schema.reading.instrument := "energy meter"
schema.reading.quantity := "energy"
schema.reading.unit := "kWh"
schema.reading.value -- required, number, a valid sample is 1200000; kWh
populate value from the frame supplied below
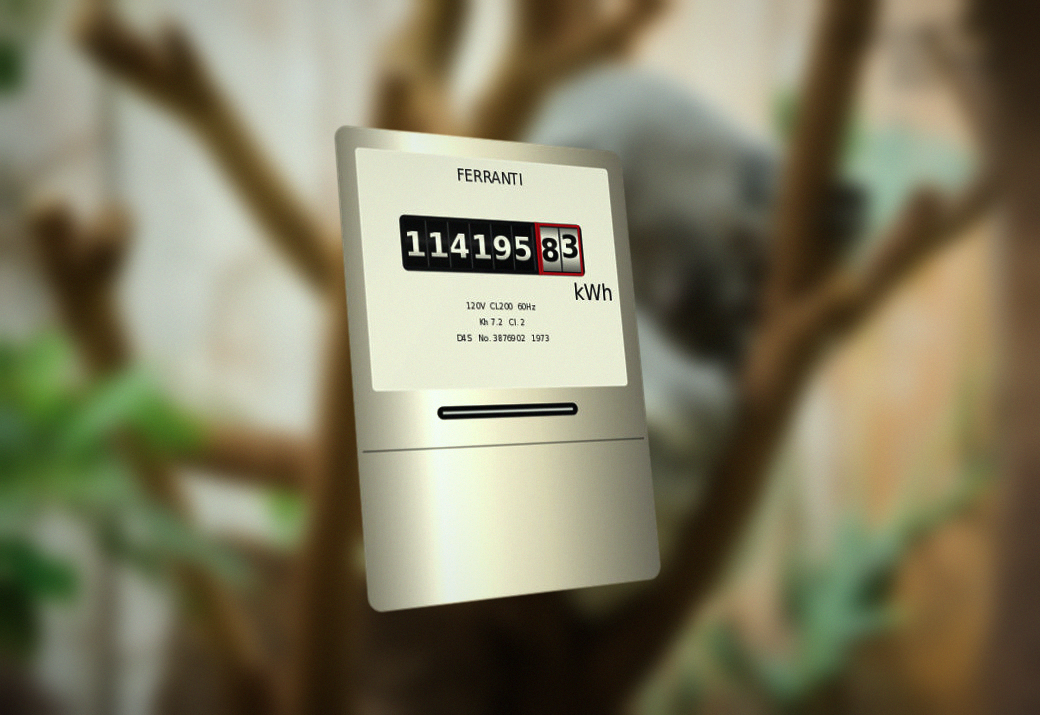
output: 114195.83; kWh
